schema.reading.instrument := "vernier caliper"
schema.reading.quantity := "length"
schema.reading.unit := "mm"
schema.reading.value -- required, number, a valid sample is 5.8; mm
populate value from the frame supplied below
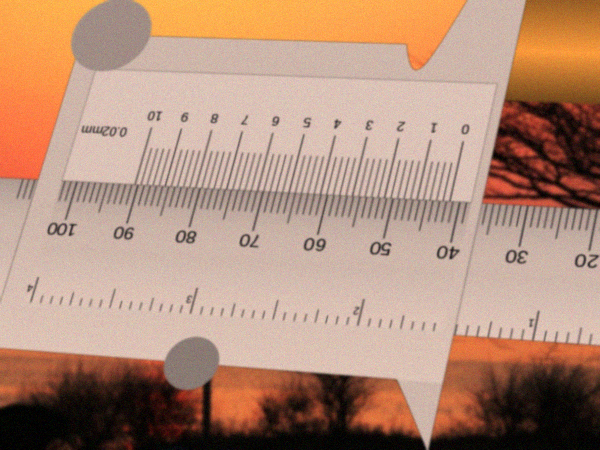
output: 41.5; mm
